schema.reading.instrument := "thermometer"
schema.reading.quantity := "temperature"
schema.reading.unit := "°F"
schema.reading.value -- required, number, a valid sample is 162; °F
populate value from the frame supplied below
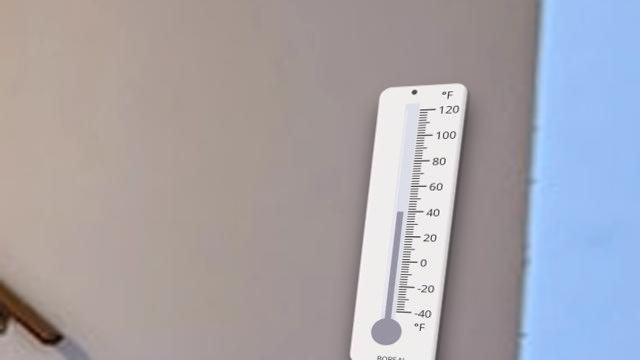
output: 40; °F
